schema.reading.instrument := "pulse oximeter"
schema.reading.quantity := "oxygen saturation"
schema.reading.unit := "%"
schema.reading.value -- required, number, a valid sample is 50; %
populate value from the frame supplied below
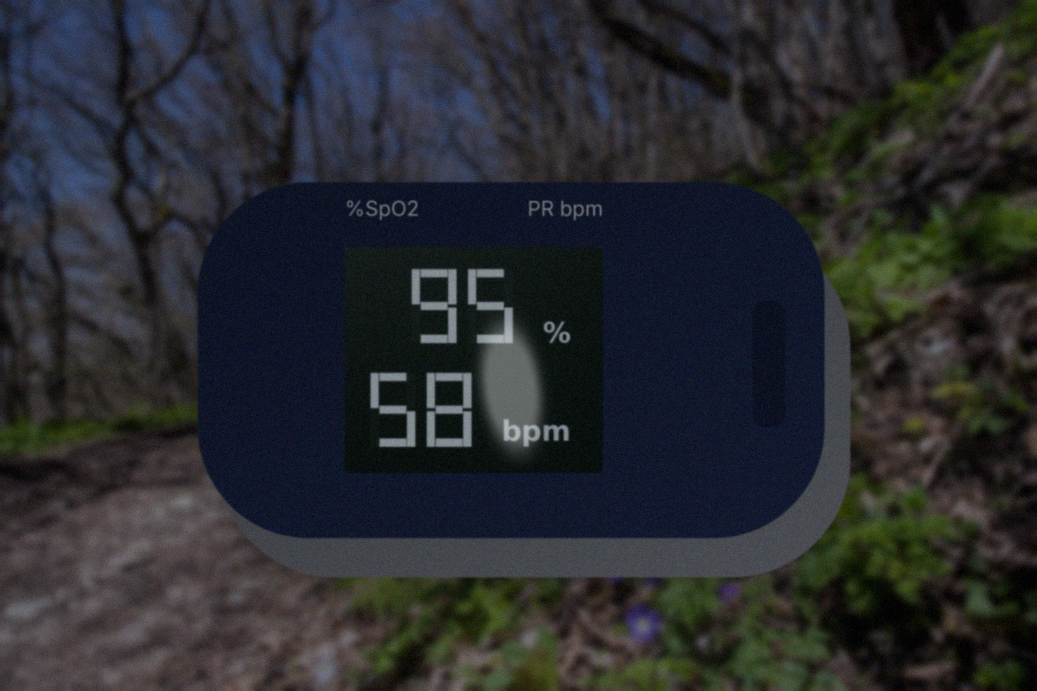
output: 95; %
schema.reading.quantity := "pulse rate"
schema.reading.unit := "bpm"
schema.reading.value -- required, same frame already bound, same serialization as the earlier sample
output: 58; bpm
